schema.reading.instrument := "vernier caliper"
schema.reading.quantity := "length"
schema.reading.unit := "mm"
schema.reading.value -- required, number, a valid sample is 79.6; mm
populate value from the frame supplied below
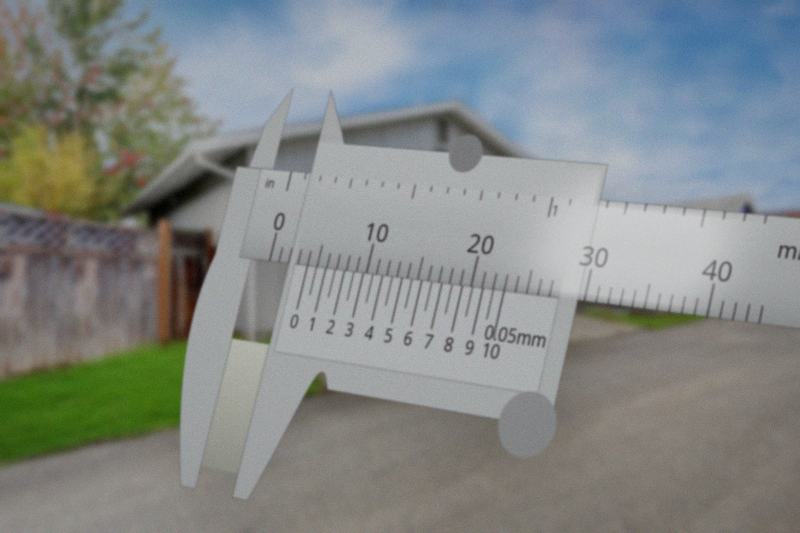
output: 4.0; mm
